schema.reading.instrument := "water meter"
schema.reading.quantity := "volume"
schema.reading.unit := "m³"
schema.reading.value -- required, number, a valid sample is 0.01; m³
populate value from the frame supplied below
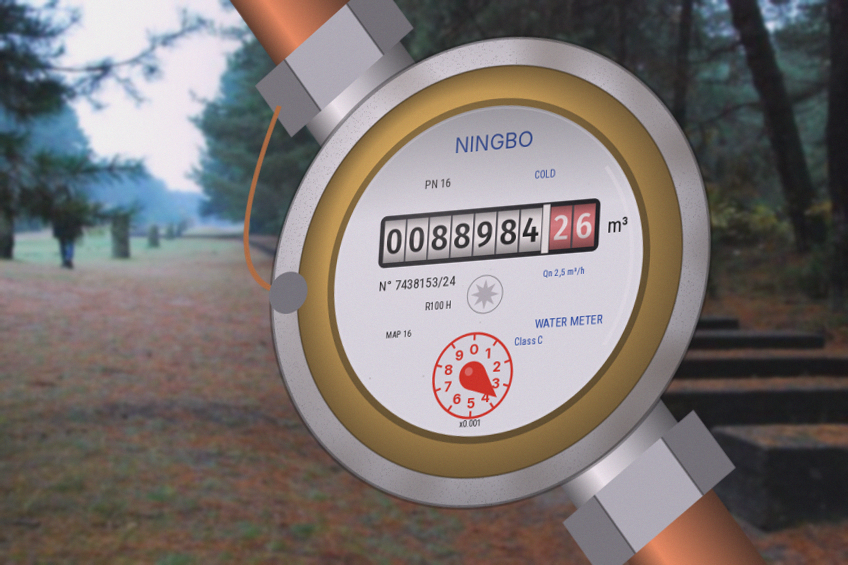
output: 88984.263; m³
